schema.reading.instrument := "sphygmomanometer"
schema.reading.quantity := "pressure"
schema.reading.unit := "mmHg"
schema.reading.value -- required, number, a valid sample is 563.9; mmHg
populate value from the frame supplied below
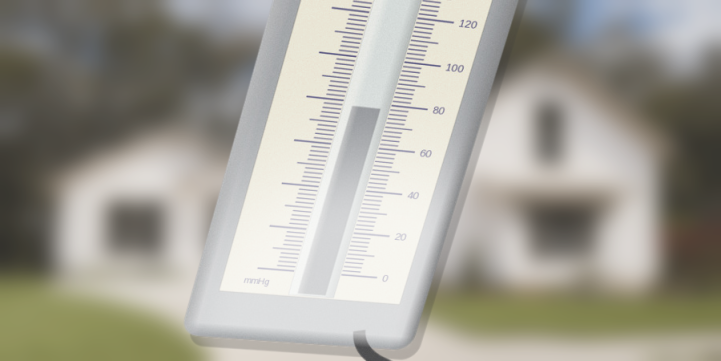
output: 78; mmHg
